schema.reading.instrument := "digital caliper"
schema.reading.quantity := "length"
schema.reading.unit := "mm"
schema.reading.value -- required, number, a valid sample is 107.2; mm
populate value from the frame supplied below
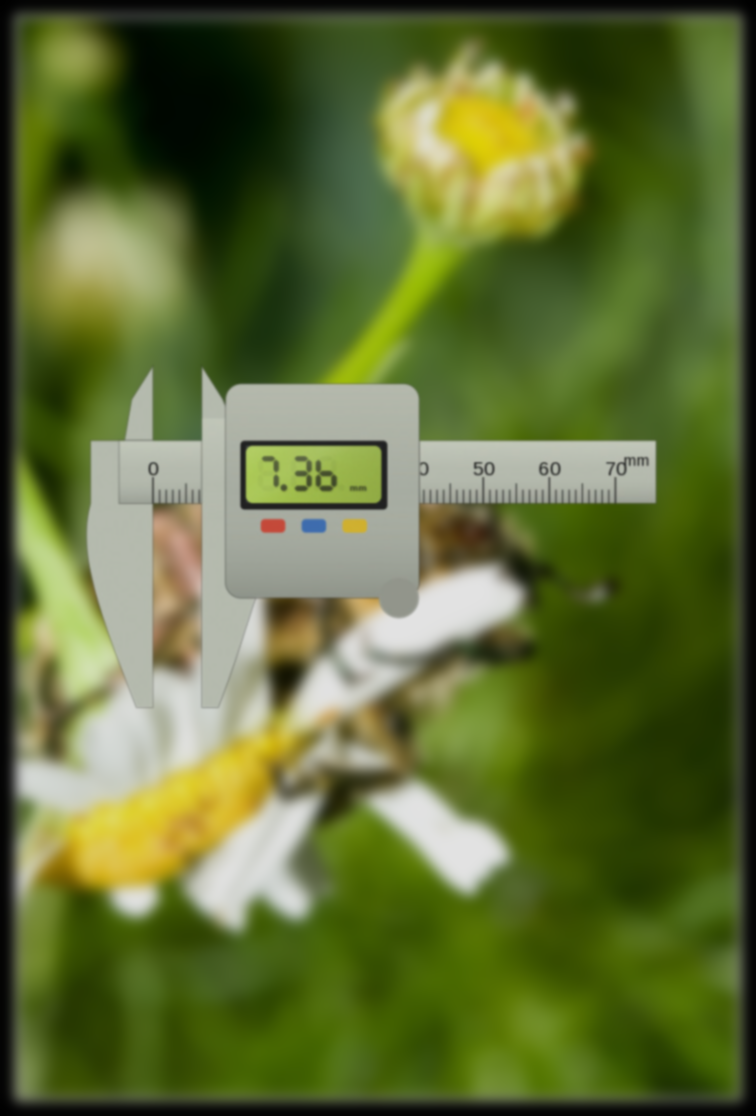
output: 7.36; mm
